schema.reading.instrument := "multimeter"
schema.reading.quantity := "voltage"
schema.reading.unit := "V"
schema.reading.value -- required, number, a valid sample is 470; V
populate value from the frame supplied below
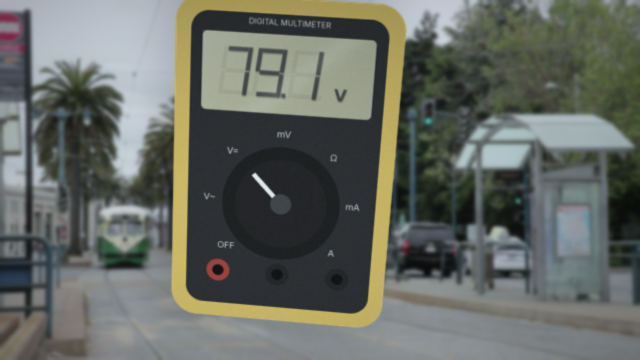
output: 79.1; V
